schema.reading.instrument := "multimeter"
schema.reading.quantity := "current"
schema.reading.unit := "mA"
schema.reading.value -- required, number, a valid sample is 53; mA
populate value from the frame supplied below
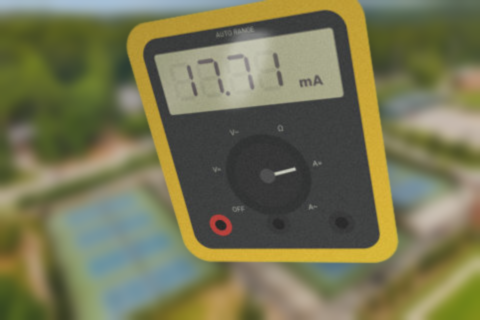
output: 17.71; mA
